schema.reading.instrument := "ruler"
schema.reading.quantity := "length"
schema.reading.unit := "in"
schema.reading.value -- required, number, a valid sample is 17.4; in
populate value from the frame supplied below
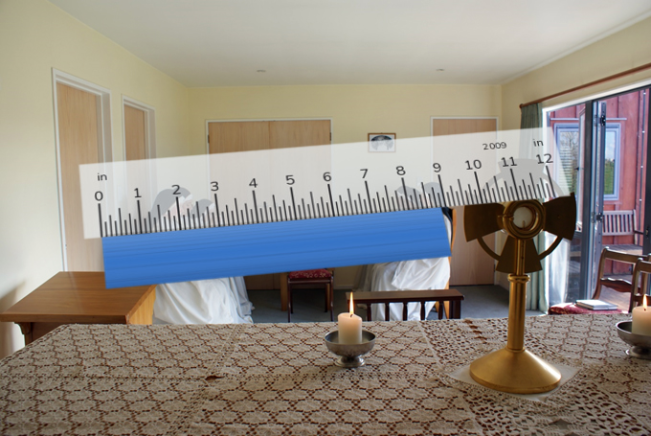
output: 8.875; in
